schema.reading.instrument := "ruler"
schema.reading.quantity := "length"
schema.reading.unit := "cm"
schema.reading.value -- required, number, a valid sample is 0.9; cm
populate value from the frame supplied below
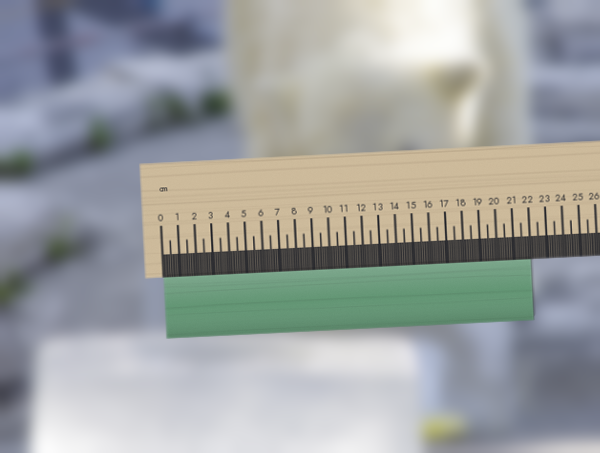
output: 22; cm
